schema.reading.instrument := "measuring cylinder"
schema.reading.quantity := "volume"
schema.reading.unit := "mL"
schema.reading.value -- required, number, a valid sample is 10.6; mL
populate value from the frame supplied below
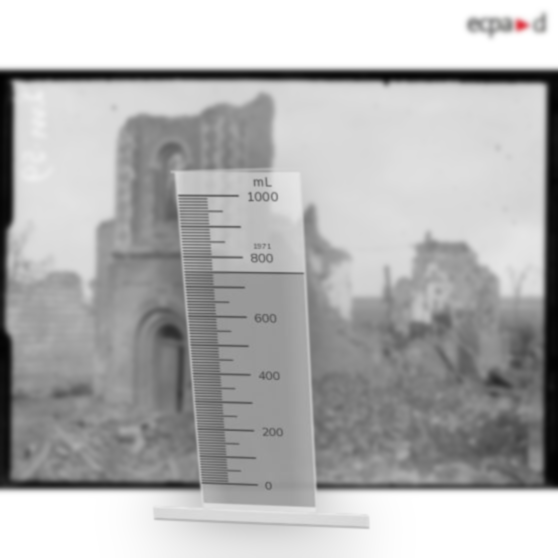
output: 750; mL
